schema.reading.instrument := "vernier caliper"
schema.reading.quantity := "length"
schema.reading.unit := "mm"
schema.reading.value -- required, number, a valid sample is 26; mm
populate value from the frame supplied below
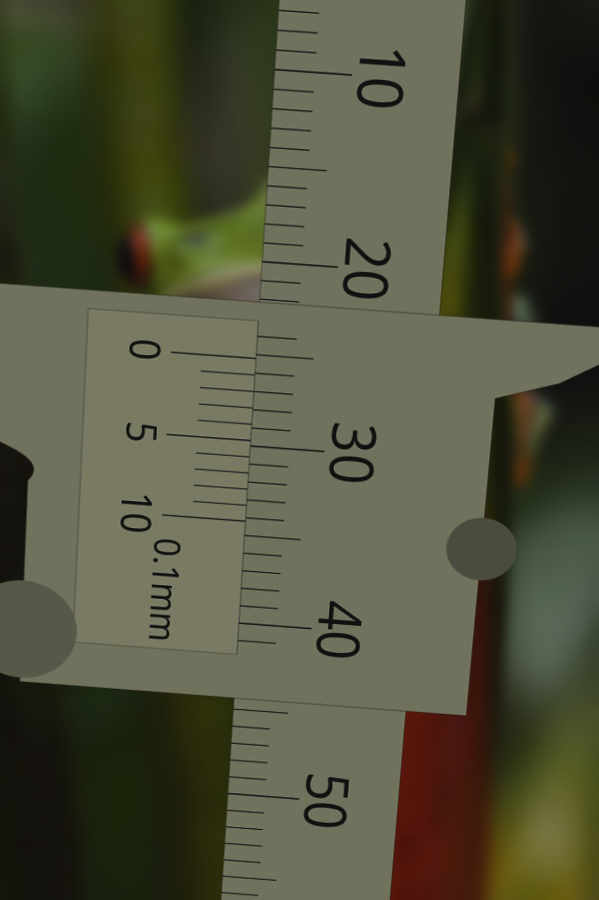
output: 25.2; mm
